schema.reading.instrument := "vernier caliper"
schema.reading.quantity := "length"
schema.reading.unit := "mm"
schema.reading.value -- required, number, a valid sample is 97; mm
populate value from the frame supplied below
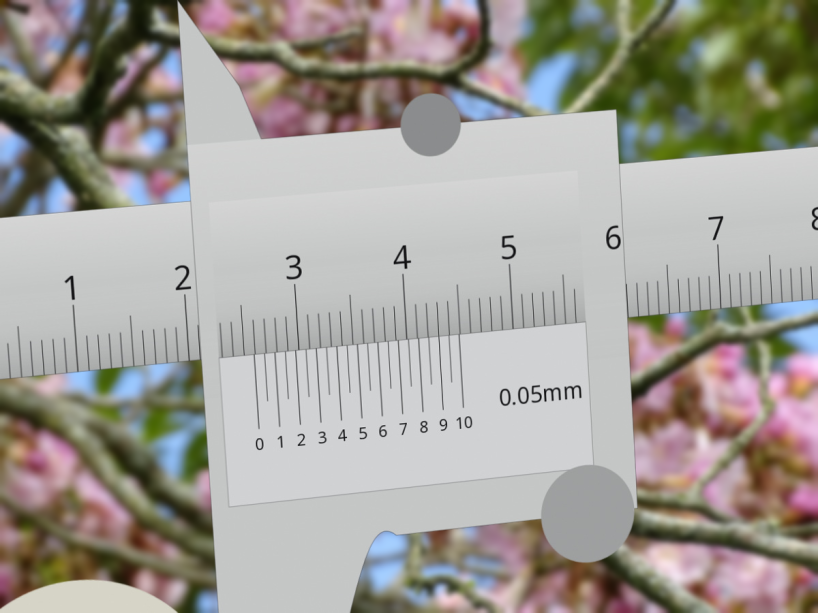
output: 25.9; mm
